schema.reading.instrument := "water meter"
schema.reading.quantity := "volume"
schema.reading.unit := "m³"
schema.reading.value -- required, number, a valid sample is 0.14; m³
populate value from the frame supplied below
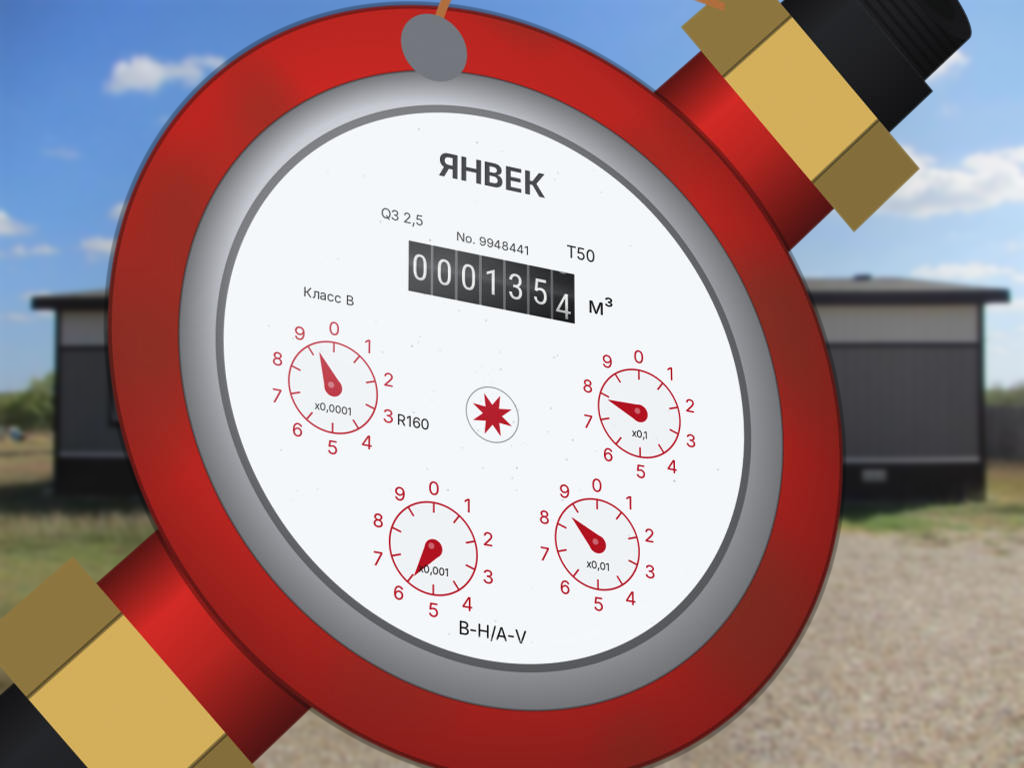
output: 1353.7859; m³
